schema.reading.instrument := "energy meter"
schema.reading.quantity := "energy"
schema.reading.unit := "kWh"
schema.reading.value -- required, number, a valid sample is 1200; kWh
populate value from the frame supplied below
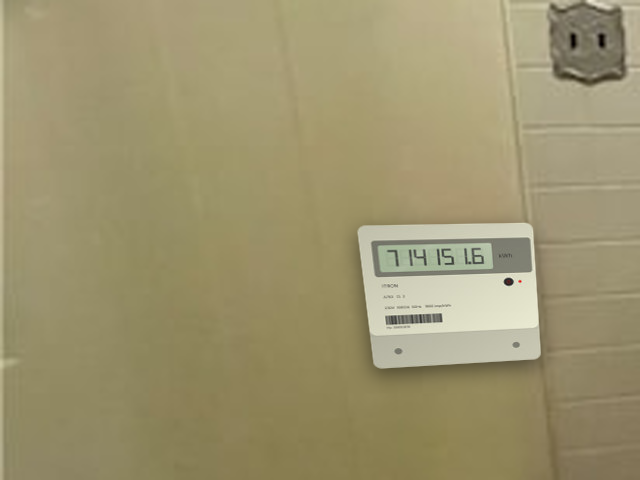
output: 714151.6; kWh
